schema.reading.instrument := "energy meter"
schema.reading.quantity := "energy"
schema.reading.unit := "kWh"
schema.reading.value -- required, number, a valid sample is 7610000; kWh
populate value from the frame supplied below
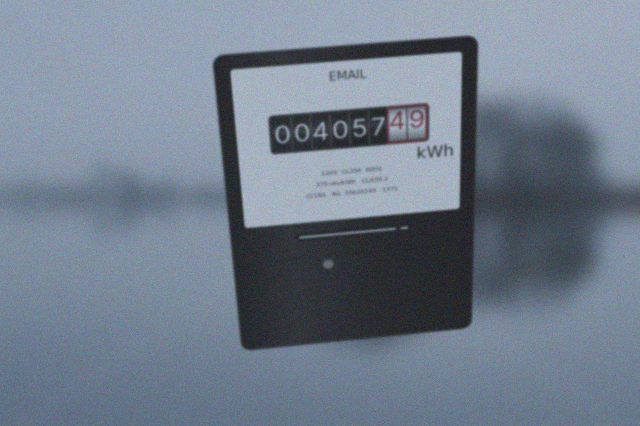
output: 4057.49; kWh
